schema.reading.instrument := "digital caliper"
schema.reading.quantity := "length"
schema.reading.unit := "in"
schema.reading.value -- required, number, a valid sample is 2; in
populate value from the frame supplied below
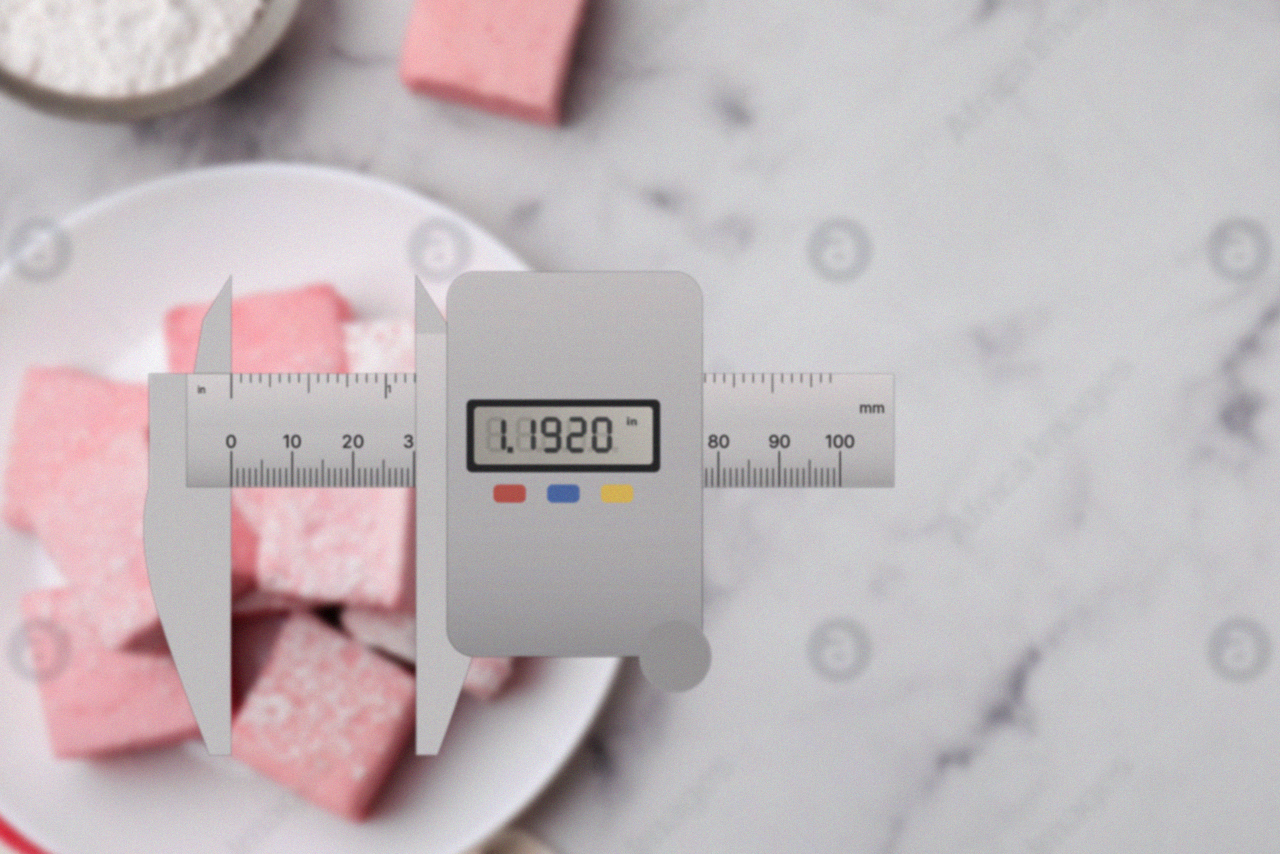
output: 1.1920; in
